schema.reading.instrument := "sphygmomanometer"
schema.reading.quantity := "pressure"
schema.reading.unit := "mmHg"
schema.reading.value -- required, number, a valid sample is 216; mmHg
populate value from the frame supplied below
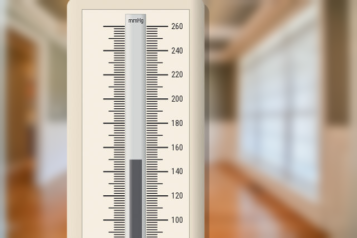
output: 150; mmHg
